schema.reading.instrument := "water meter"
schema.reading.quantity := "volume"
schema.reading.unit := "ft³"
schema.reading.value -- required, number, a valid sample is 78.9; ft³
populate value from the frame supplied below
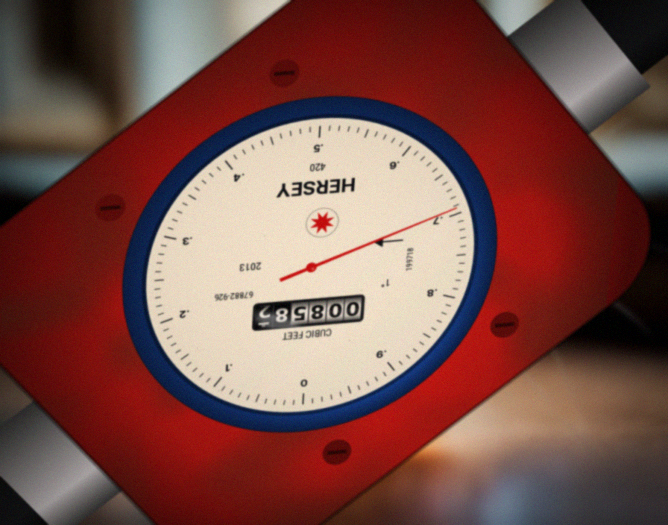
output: 8581.69; ft³
